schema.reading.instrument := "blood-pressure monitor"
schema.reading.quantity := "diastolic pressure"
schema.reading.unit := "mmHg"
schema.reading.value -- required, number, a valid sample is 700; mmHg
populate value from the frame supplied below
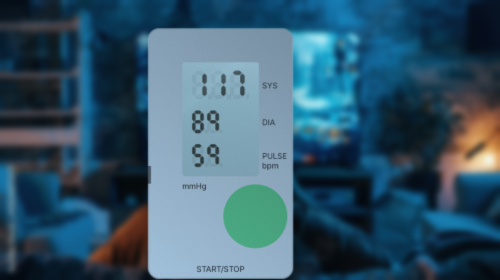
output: 89; mmHg
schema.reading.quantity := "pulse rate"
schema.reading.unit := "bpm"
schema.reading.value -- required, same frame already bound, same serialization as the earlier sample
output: 59; bpm
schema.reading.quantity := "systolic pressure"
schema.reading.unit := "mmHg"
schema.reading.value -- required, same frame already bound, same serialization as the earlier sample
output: 117; mmHg
